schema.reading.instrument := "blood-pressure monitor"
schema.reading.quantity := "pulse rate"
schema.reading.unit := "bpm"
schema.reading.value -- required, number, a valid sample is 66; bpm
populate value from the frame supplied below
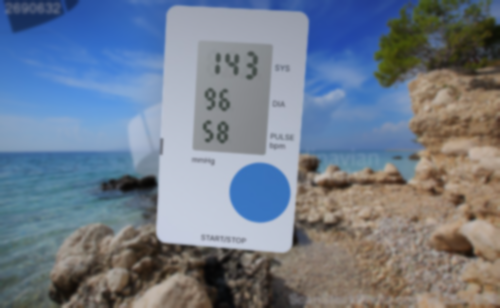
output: 58; bpm
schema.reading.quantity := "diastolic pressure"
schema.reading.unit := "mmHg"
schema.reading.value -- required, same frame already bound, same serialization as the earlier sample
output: 96; mmHg
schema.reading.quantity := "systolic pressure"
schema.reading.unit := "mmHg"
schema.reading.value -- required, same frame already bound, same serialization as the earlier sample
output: 143; mmHg
